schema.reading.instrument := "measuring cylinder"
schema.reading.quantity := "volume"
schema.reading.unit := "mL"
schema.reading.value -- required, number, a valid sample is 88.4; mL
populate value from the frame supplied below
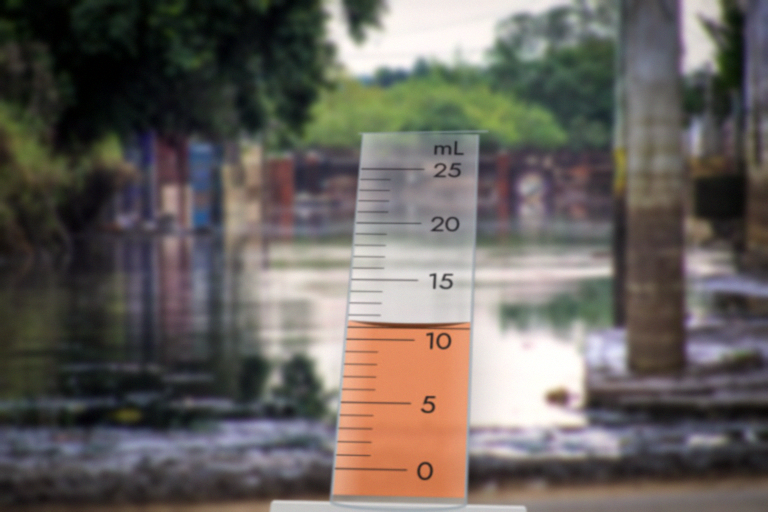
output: 11; mL
